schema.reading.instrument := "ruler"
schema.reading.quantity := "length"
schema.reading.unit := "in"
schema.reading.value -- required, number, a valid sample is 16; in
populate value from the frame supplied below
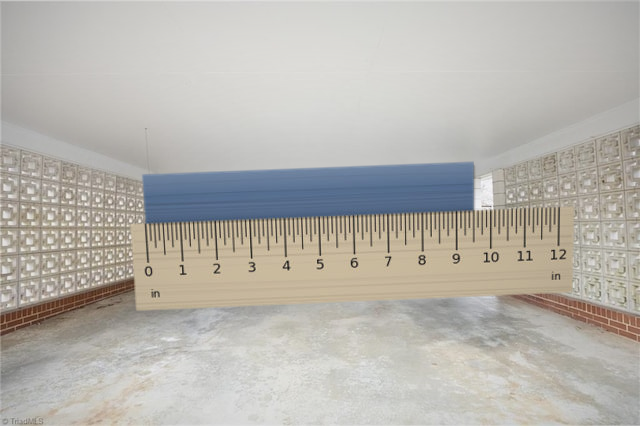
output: 9.5; in
